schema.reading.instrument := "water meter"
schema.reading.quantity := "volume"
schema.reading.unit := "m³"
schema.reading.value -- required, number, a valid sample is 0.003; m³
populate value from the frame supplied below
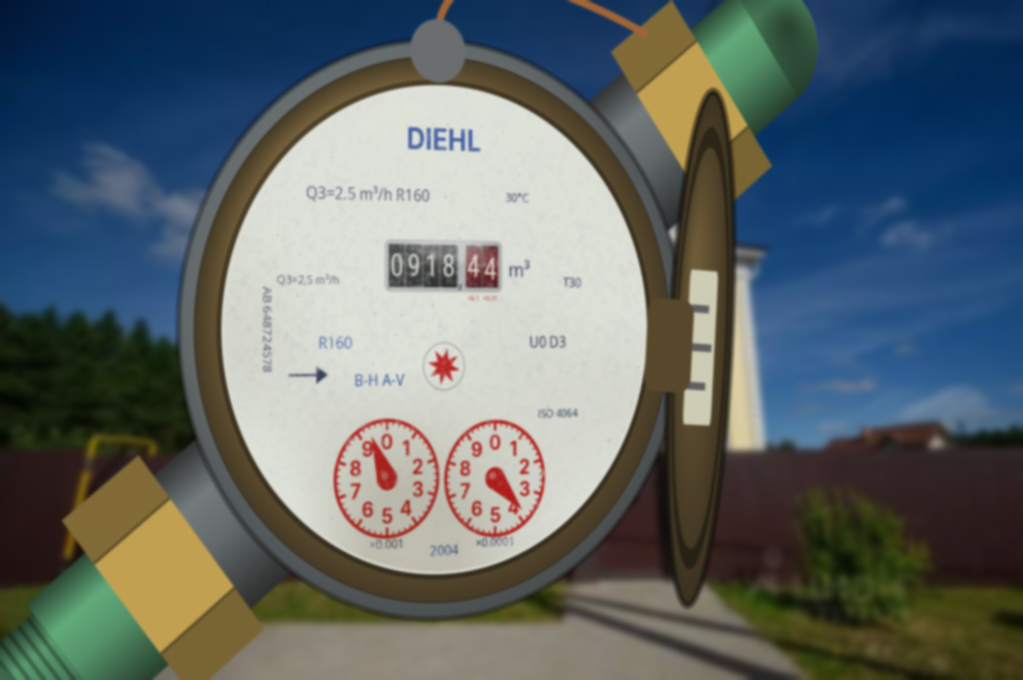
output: 918.4393; m³
